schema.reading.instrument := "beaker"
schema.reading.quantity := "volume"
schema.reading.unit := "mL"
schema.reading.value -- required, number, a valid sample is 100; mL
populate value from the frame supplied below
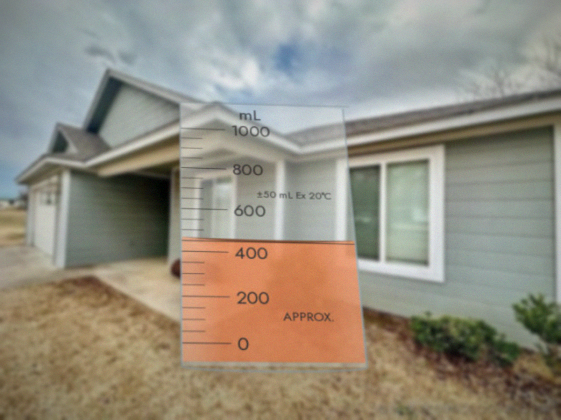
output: 450; mL
